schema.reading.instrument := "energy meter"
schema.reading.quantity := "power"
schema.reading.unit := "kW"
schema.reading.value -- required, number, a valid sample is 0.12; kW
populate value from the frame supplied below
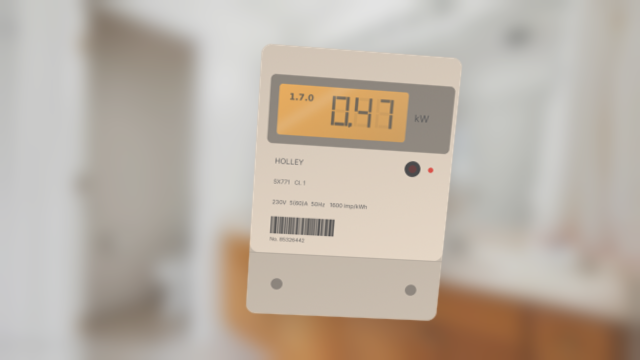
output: 0.47; kW
